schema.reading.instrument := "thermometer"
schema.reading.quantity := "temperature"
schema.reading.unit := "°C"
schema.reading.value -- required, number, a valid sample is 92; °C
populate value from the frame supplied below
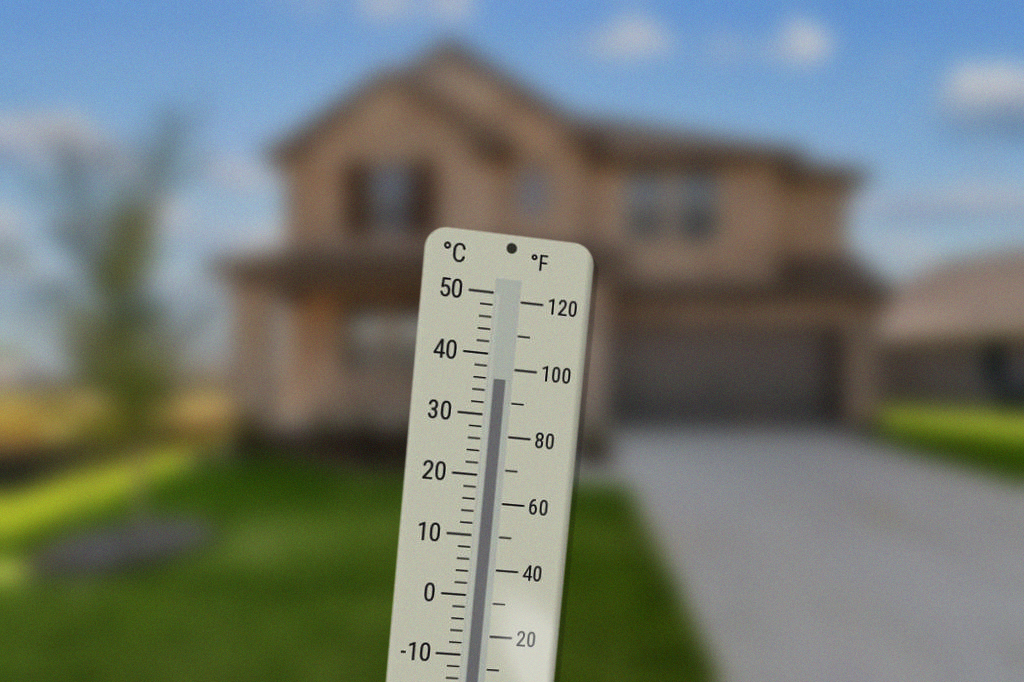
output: 36; °C
